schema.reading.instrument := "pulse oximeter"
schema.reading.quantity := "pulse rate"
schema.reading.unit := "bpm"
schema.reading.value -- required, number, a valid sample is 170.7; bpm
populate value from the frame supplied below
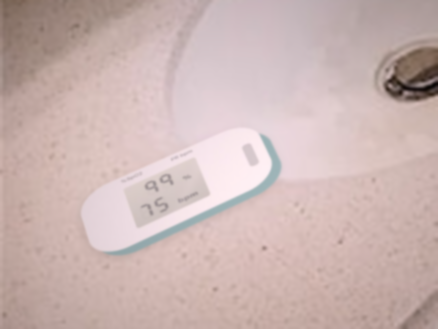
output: 75; bpm
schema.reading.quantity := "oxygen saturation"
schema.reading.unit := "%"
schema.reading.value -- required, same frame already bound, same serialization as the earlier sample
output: 99; %
